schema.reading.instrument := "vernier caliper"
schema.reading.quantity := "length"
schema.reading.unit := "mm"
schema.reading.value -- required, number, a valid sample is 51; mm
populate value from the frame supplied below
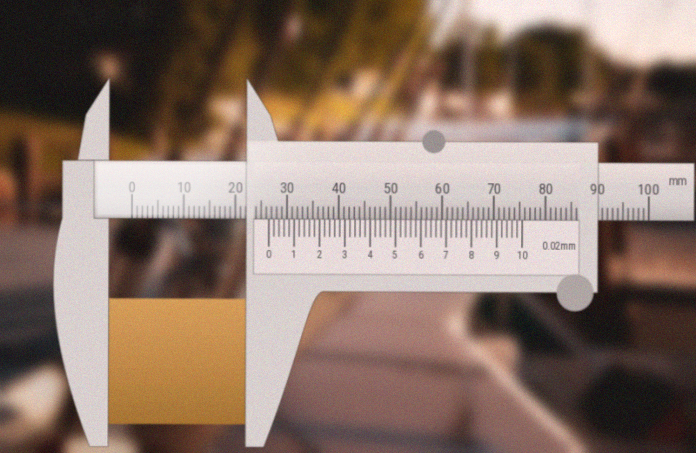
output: 26.5; mm
